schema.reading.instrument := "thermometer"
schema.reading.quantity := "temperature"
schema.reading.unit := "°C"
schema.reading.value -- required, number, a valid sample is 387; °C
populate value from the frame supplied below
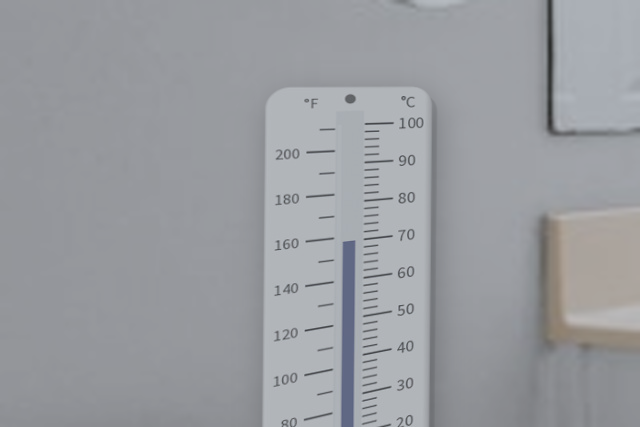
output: 70; °C
